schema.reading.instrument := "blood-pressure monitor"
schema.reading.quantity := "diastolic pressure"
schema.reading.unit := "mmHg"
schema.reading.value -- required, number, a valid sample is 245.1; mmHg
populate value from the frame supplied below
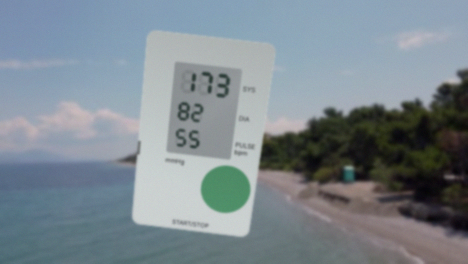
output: 82; mmHg
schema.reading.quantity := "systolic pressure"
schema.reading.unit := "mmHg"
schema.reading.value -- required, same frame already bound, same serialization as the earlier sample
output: 173; mmHg
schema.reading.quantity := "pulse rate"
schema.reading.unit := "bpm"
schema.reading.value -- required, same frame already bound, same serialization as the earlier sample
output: 55; bpm
